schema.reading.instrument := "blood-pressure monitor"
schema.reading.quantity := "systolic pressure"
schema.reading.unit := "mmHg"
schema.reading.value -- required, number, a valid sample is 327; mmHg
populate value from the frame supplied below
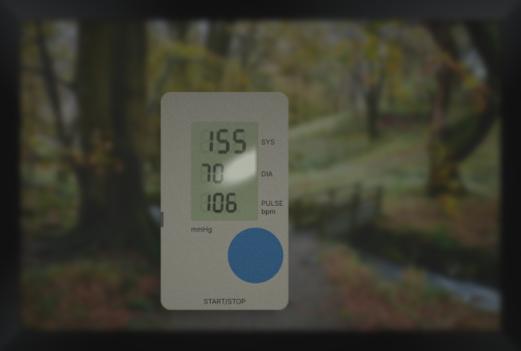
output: 155; mmHg
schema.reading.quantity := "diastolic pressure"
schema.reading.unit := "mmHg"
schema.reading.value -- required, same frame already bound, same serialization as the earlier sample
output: 70; mmHg
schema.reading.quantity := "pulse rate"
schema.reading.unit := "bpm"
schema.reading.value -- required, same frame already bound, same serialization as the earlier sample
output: 106; bpm
